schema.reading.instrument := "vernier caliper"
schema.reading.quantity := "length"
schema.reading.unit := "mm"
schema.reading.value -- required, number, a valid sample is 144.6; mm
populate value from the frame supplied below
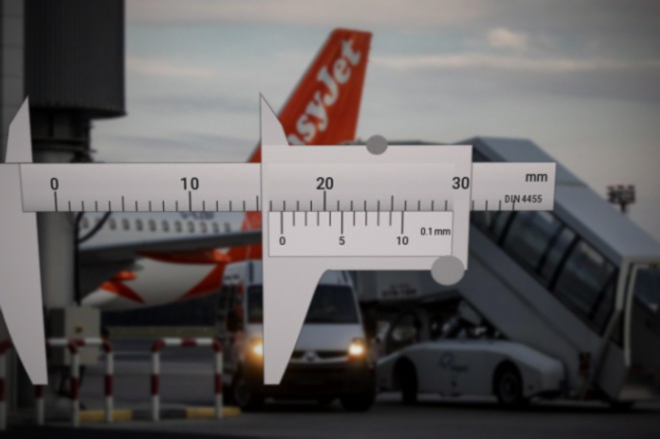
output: 16.8; mm
